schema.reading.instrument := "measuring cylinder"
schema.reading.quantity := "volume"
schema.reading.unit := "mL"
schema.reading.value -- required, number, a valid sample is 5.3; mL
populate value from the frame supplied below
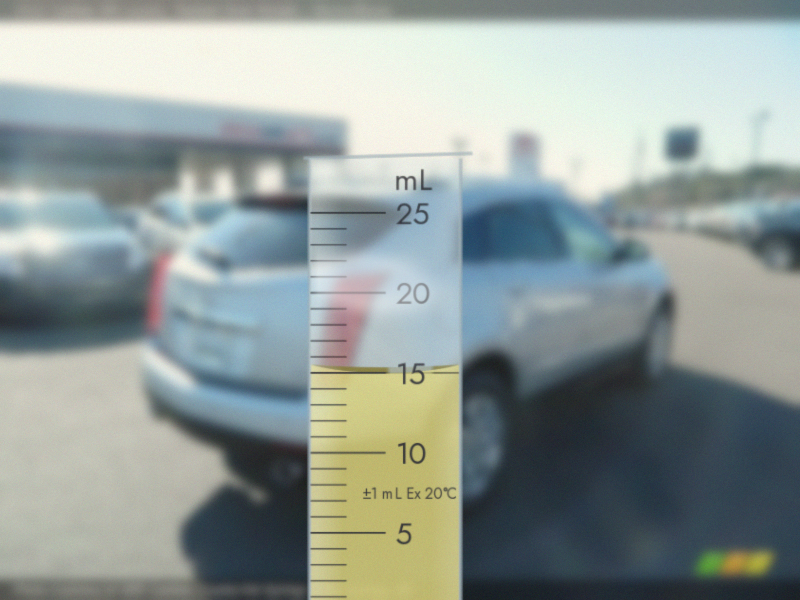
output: 15; mL
